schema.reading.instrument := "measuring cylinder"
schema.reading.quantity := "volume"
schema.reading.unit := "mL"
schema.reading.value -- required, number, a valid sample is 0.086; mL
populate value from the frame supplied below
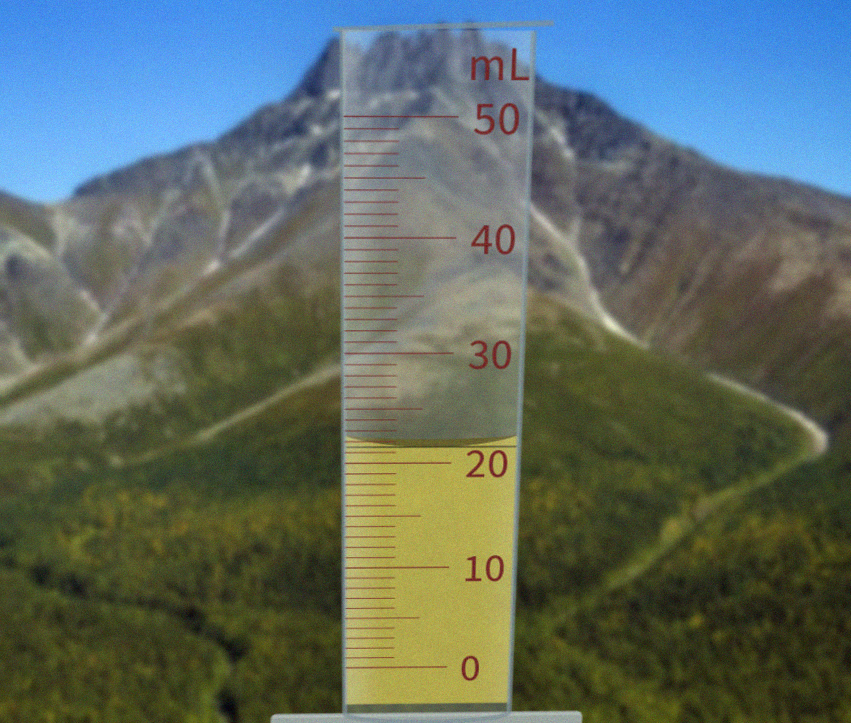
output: 21.5; mL
